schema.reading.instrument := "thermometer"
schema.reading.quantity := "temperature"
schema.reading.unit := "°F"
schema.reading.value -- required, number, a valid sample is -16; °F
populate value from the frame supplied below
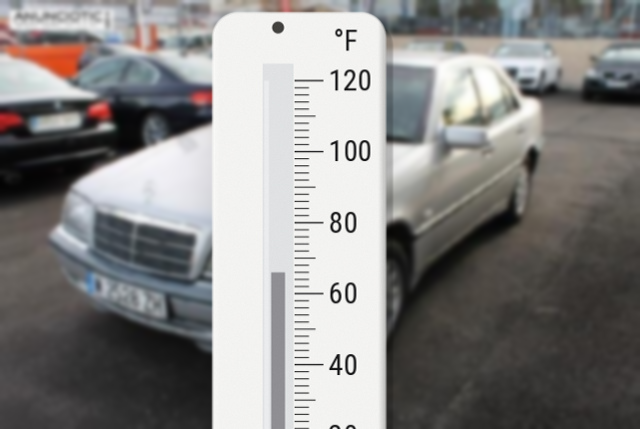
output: 66; °F
